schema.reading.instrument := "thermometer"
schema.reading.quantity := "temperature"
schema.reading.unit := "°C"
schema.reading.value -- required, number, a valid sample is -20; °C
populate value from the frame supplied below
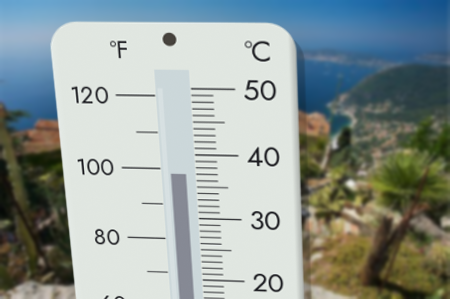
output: 37; °C
